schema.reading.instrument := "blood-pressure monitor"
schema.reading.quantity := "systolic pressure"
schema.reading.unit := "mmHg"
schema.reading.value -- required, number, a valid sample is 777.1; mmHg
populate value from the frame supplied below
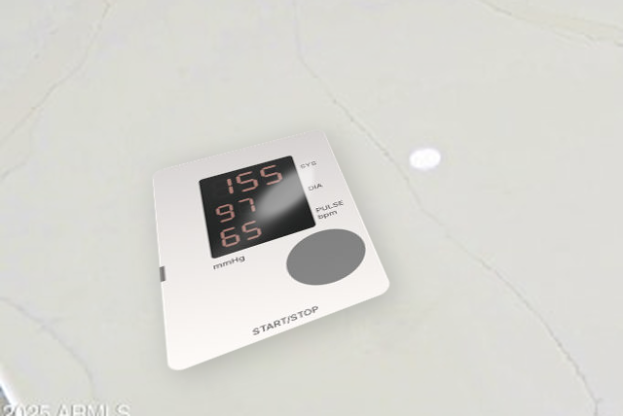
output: 155; mmHg
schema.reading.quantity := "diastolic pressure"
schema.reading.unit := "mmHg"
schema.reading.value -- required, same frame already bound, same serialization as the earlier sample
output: 97; mmHg
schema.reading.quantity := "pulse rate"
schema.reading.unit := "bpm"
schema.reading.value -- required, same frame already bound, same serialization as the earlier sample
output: 65; bpm
